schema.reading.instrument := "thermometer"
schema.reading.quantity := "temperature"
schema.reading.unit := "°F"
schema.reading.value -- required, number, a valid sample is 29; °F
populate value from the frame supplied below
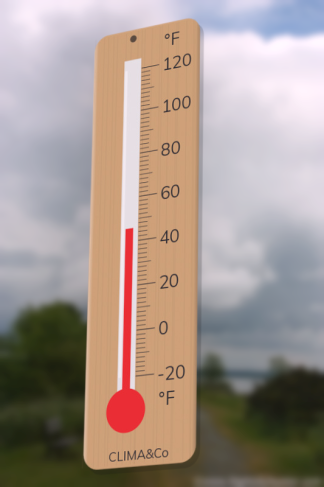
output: 46; °F
